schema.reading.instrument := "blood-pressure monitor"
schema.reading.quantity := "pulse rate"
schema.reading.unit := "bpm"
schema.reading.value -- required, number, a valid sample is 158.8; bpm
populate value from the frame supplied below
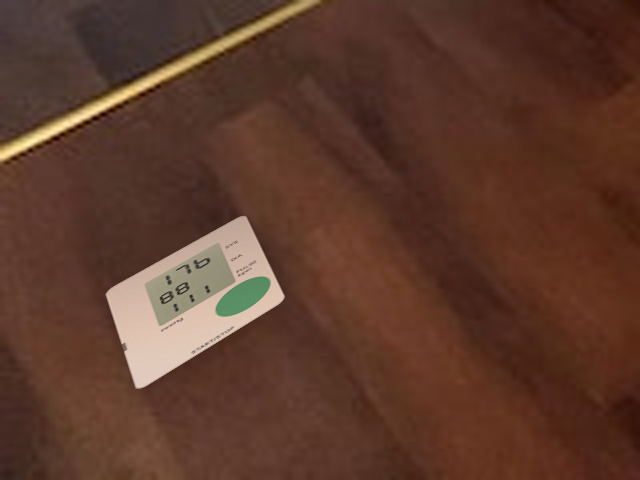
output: 111; bpm
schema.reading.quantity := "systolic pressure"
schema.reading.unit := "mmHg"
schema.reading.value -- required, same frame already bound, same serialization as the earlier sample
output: 176; mmHg
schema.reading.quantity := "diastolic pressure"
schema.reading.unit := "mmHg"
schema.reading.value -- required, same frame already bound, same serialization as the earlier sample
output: 88; mmHg
